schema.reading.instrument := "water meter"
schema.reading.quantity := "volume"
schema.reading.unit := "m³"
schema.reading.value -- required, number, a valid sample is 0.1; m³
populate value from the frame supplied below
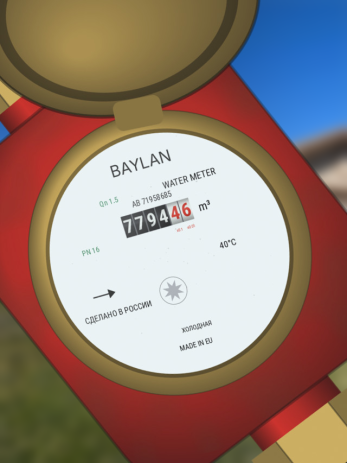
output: 7794.46; m³
